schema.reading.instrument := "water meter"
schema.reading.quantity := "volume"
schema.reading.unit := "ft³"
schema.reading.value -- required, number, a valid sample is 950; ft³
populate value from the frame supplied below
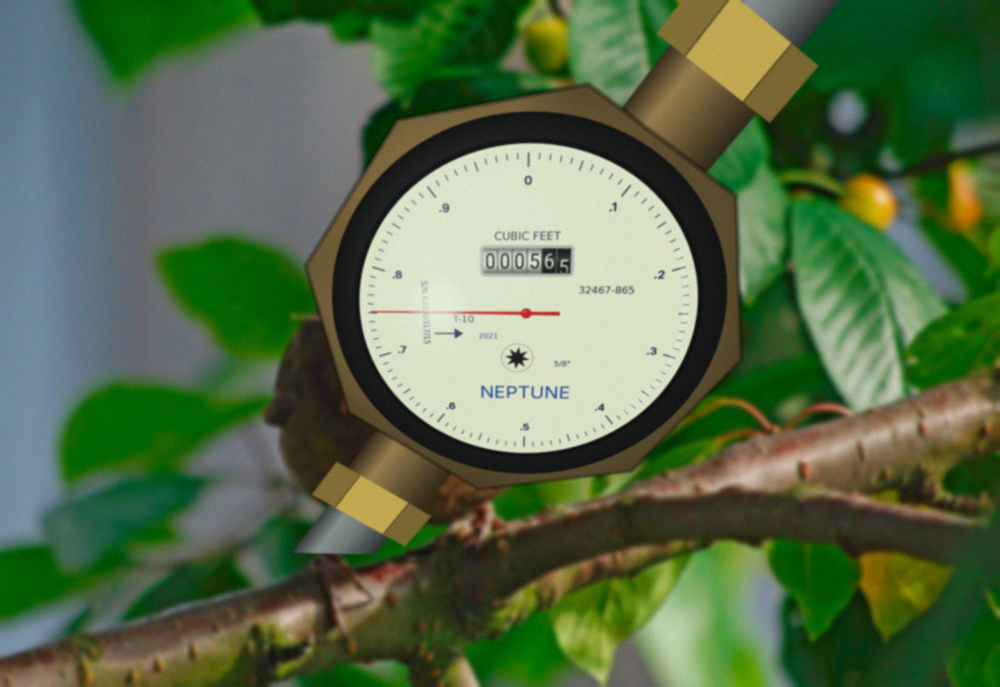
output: 564.75; ft³
